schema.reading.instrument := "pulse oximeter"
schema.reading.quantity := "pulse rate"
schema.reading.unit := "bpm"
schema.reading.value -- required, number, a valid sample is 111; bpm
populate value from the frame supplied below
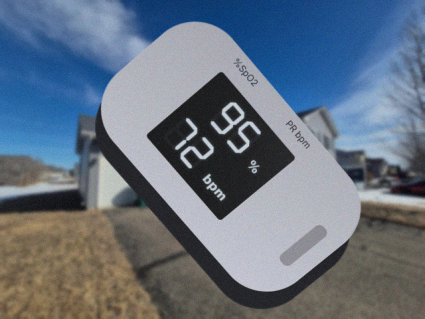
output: 72; bpm
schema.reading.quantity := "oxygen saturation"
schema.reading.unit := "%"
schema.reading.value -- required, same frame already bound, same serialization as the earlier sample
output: 95; %
